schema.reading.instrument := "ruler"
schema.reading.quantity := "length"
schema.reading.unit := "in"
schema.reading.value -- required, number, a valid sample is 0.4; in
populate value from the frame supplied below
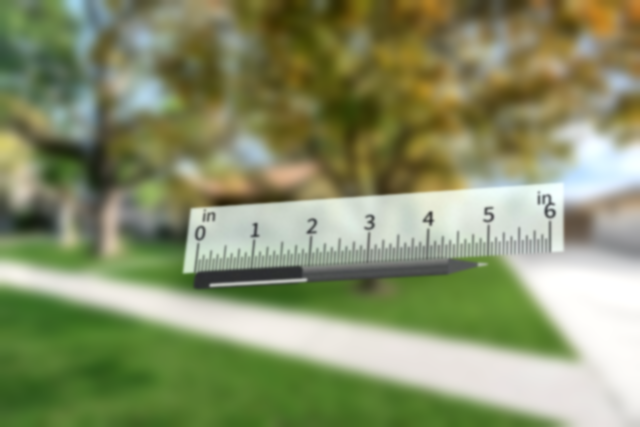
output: 5; in
